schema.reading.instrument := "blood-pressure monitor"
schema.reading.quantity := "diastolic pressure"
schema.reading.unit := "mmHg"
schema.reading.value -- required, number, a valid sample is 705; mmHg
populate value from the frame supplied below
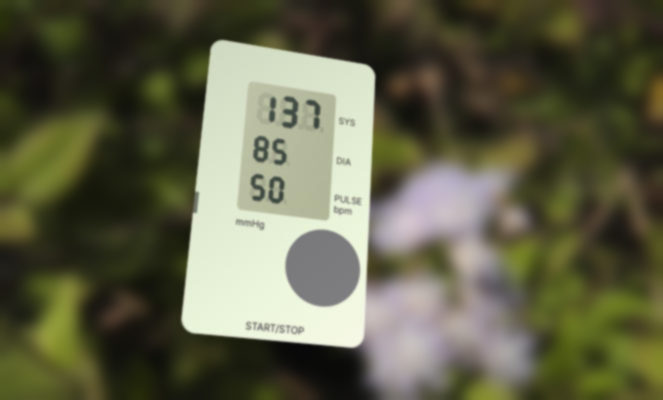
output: 85; mmHg
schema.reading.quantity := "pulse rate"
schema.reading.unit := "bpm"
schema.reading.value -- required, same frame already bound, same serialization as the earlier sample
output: 50; bpm
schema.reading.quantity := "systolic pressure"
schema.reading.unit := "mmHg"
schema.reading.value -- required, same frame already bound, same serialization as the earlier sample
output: 137; mmHg
